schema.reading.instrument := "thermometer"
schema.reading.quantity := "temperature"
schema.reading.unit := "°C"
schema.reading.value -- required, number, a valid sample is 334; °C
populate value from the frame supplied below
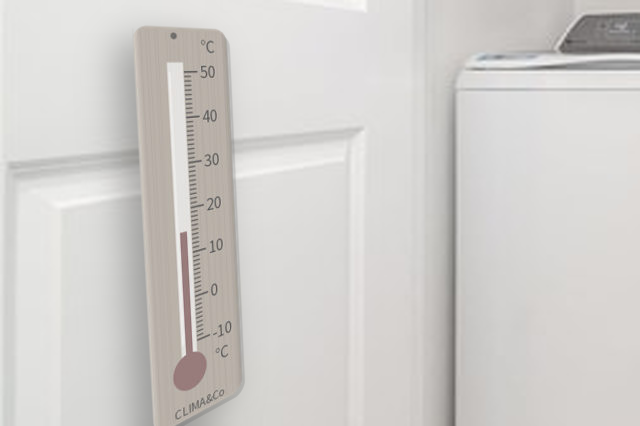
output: 15; °C
